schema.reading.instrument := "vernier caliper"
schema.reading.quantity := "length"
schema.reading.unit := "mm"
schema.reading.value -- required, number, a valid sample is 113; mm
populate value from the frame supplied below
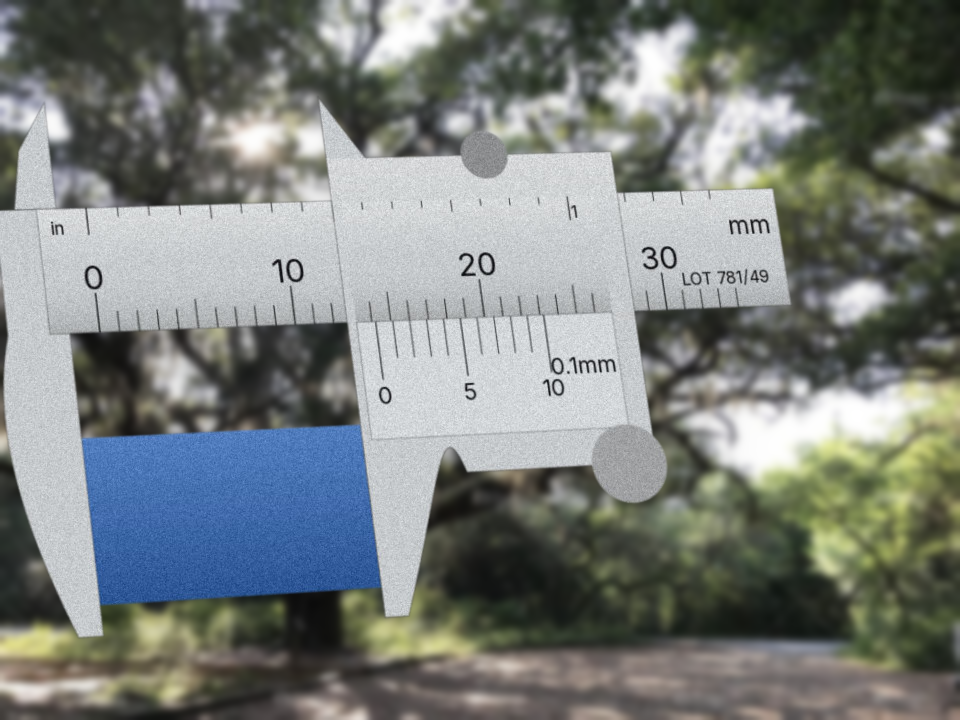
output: 14.2; mm
